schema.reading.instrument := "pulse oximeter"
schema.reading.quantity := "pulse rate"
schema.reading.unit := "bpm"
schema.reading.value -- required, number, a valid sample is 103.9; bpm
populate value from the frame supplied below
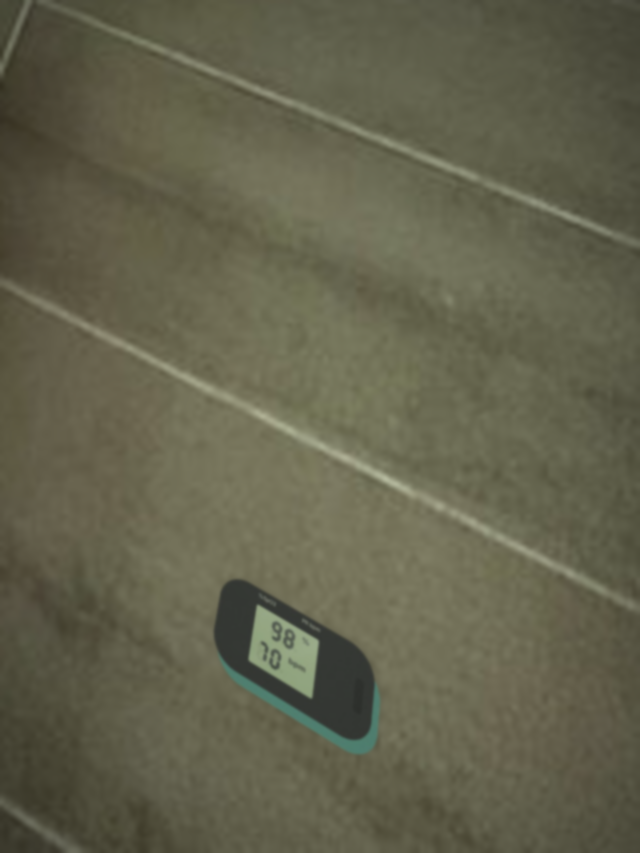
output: 70; bpm
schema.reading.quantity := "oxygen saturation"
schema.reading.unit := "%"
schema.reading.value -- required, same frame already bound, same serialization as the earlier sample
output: 98; %
